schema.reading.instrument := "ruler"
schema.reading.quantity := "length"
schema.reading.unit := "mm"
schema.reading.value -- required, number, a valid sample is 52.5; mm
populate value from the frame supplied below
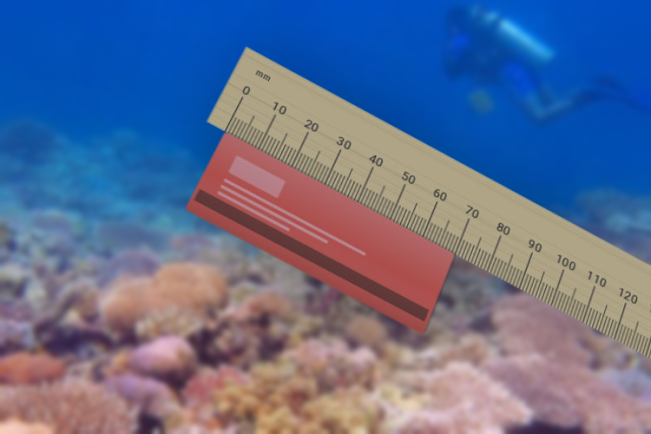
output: 70; mm
